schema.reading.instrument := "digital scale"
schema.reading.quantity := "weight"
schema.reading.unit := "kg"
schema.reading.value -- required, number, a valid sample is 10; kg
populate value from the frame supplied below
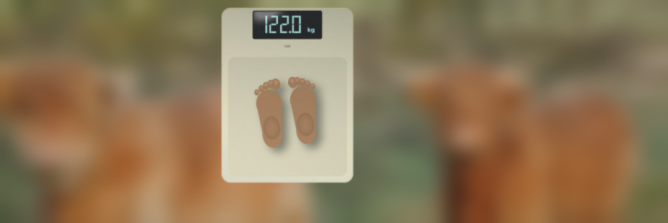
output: 122.0; kg
